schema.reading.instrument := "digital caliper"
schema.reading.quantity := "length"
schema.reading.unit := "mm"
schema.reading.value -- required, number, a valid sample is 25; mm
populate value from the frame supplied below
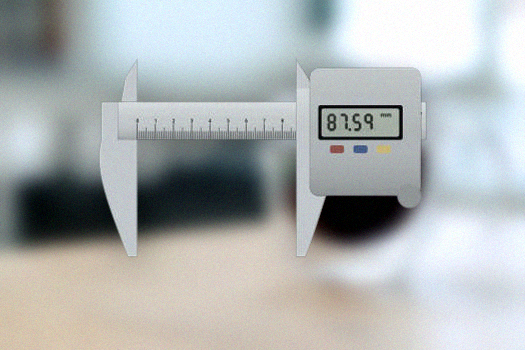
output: 87.59; mm
